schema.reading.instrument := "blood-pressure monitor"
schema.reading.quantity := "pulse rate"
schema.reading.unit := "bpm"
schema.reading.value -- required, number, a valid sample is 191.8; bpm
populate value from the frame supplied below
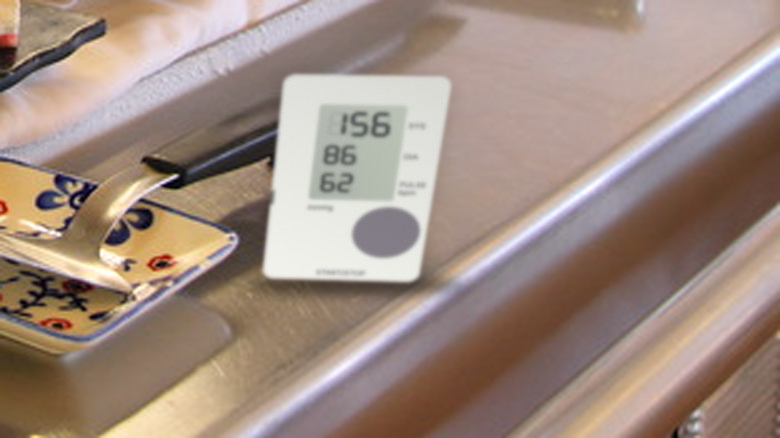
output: 62; bpm
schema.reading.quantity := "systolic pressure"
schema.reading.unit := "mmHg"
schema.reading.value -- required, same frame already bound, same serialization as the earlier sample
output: 156; mmHg
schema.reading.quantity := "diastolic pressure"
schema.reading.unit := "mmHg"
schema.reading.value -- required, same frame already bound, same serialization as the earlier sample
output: 86; mmHg
